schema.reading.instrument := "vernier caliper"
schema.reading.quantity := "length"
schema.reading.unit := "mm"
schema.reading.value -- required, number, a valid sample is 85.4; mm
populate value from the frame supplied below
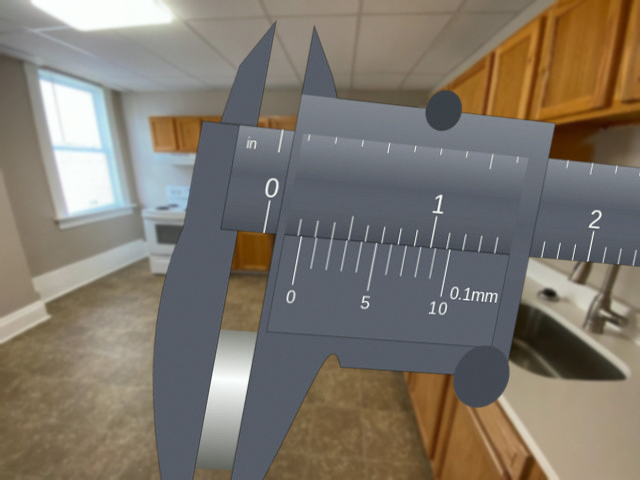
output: 2.2; mm
